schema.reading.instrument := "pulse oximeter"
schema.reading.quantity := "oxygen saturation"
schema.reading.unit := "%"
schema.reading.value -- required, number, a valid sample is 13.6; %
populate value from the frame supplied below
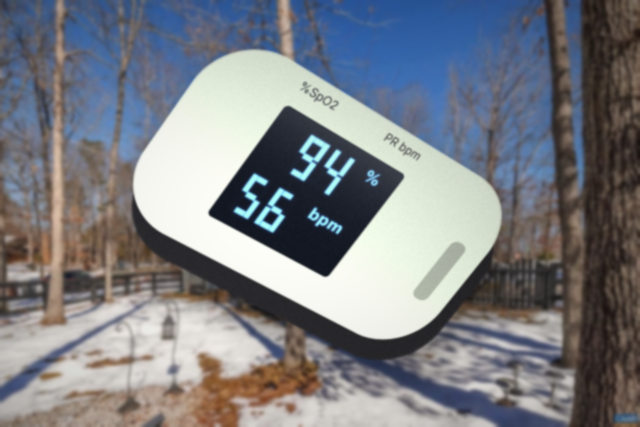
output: 94; %
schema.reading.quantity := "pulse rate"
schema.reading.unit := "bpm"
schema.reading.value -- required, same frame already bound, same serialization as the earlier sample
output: 56; bpm
